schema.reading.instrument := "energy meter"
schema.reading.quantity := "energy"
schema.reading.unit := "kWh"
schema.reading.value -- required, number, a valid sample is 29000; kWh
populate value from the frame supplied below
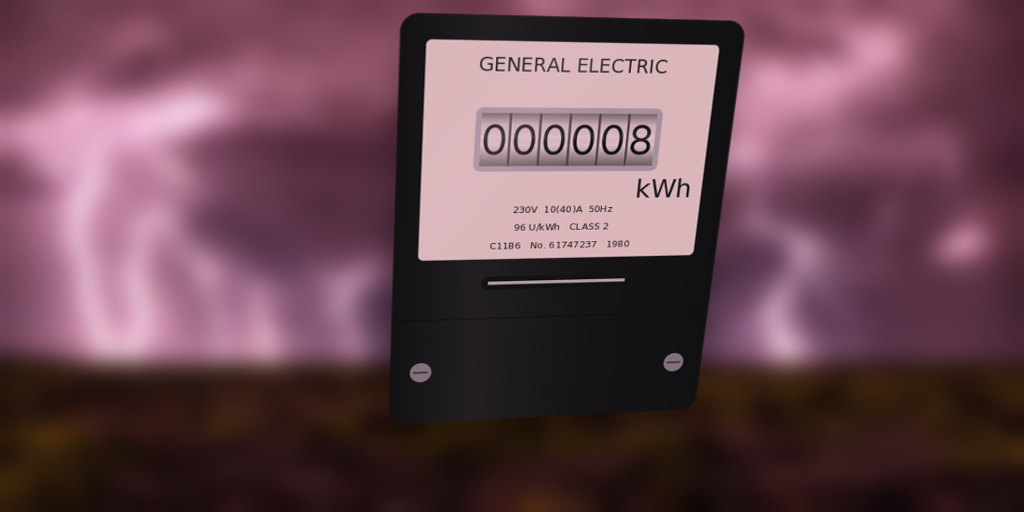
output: 8; kWh
